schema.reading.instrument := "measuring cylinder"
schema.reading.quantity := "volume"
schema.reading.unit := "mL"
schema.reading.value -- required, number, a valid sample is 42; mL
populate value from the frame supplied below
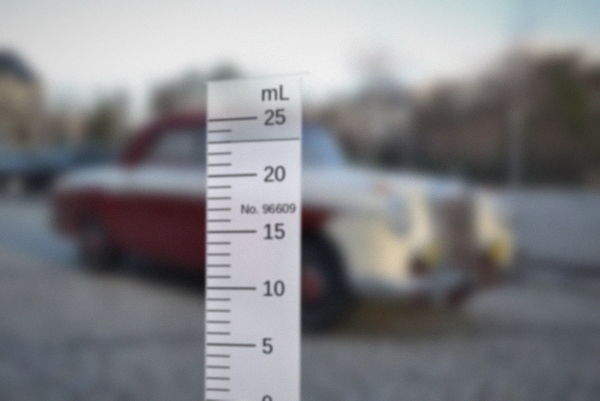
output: 23; mL
